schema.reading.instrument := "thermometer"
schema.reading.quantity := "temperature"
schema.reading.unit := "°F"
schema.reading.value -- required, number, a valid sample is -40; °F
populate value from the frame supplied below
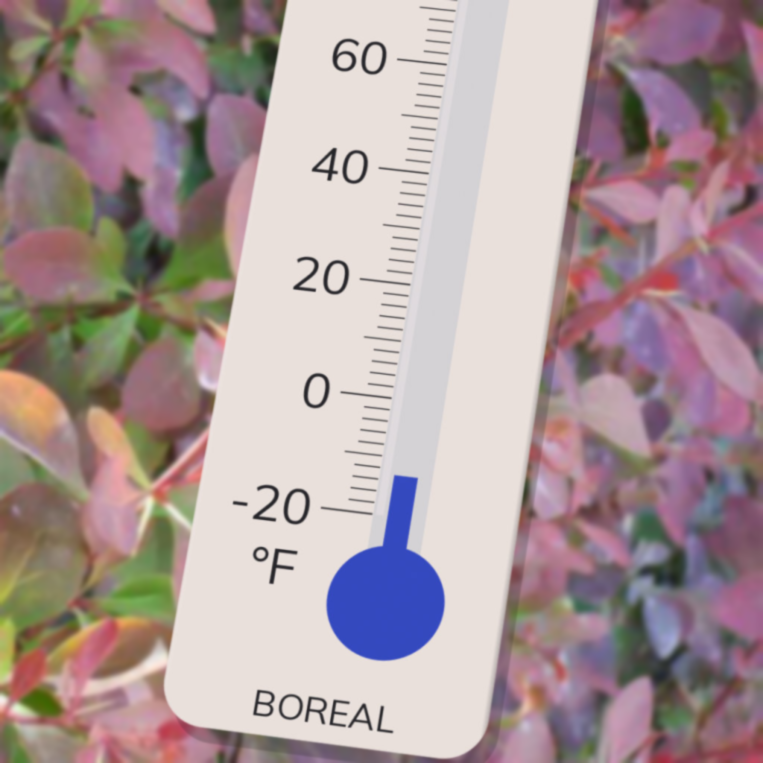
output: -13; °F
